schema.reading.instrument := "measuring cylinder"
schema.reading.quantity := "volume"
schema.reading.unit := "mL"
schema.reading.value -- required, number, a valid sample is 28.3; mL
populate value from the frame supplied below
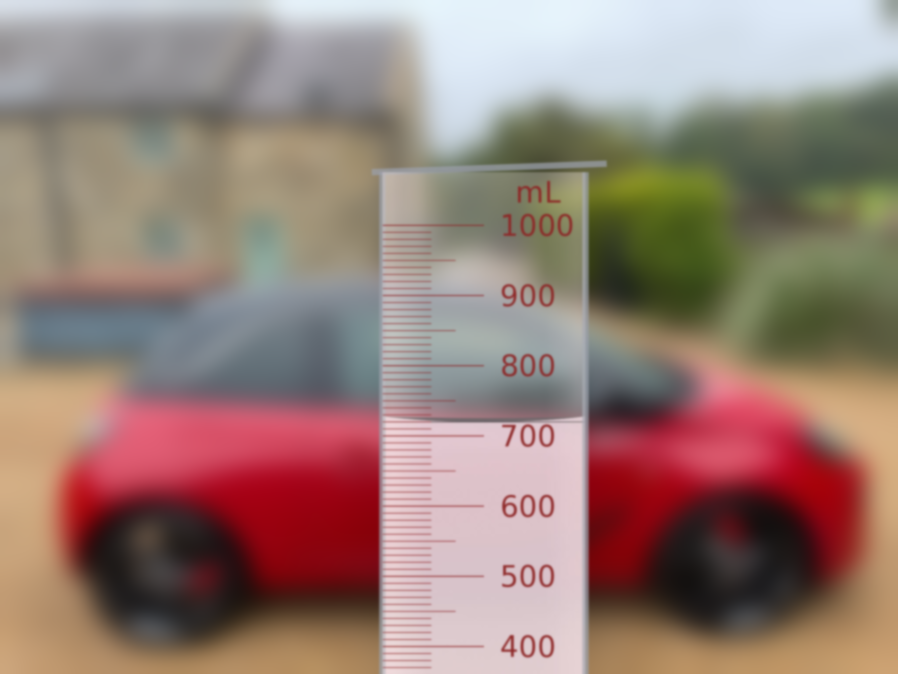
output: 720; mL
